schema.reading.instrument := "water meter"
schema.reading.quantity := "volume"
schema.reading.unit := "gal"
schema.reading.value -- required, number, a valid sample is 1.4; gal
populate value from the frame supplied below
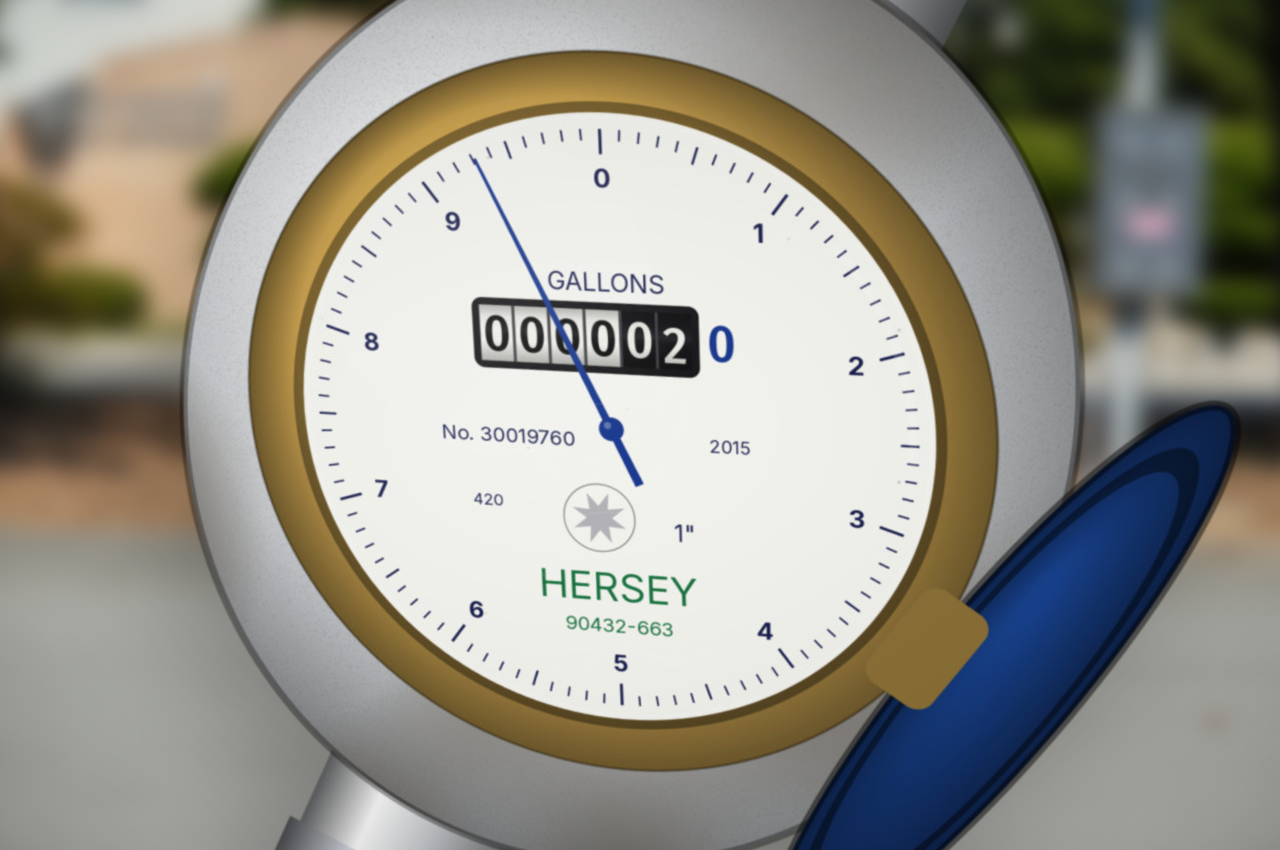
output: 19.3; gal
